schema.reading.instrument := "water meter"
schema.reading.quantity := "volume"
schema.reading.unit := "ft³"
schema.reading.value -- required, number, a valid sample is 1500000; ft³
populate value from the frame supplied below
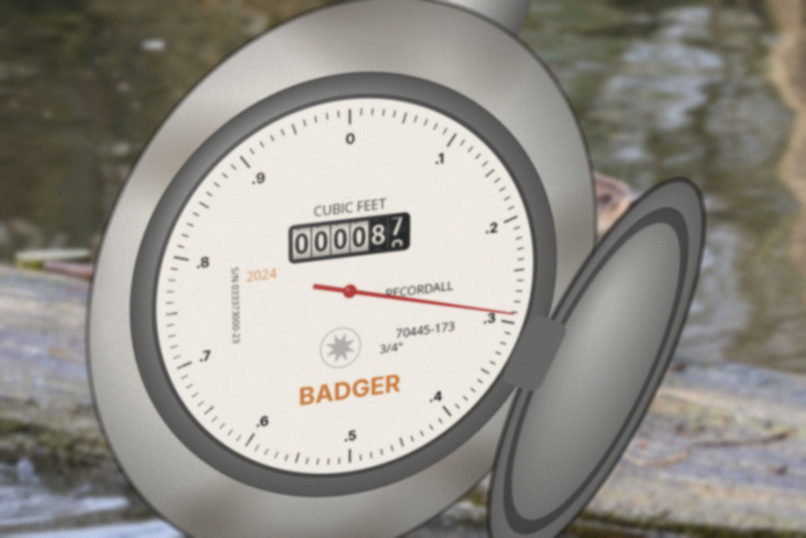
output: 87.29; ft³
